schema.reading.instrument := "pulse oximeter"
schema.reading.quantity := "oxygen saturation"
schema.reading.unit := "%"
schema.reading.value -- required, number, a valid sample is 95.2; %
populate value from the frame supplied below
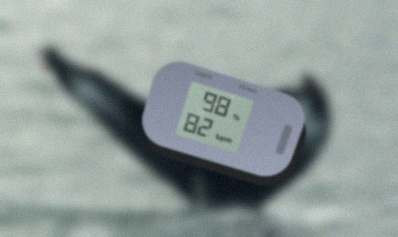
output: 98; %
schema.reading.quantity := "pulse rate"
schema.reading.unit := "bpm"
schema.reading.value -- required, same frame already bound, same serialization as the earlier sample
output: 82; bpm
